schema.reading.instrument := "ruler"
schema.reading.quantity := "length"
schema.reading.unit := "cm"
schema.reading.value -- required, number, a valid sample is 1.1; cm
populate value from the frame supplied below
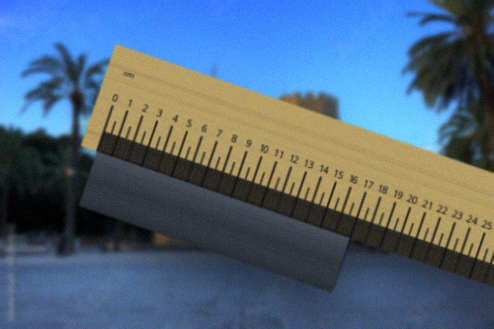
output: 17; cm
